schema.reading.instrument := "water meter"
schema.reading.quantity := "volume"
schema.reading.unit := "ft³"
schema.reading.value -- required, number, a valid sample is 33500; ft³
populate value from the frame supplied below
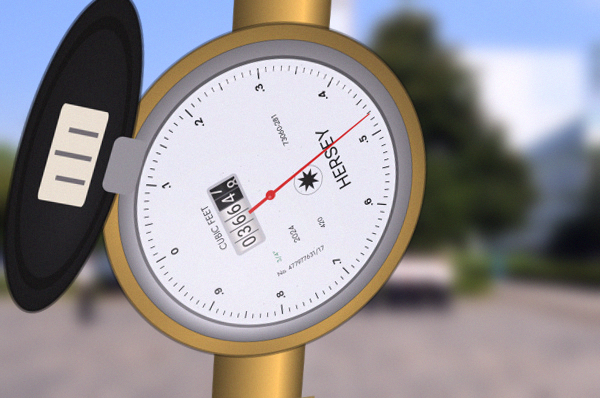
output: 36647.47; ft³
